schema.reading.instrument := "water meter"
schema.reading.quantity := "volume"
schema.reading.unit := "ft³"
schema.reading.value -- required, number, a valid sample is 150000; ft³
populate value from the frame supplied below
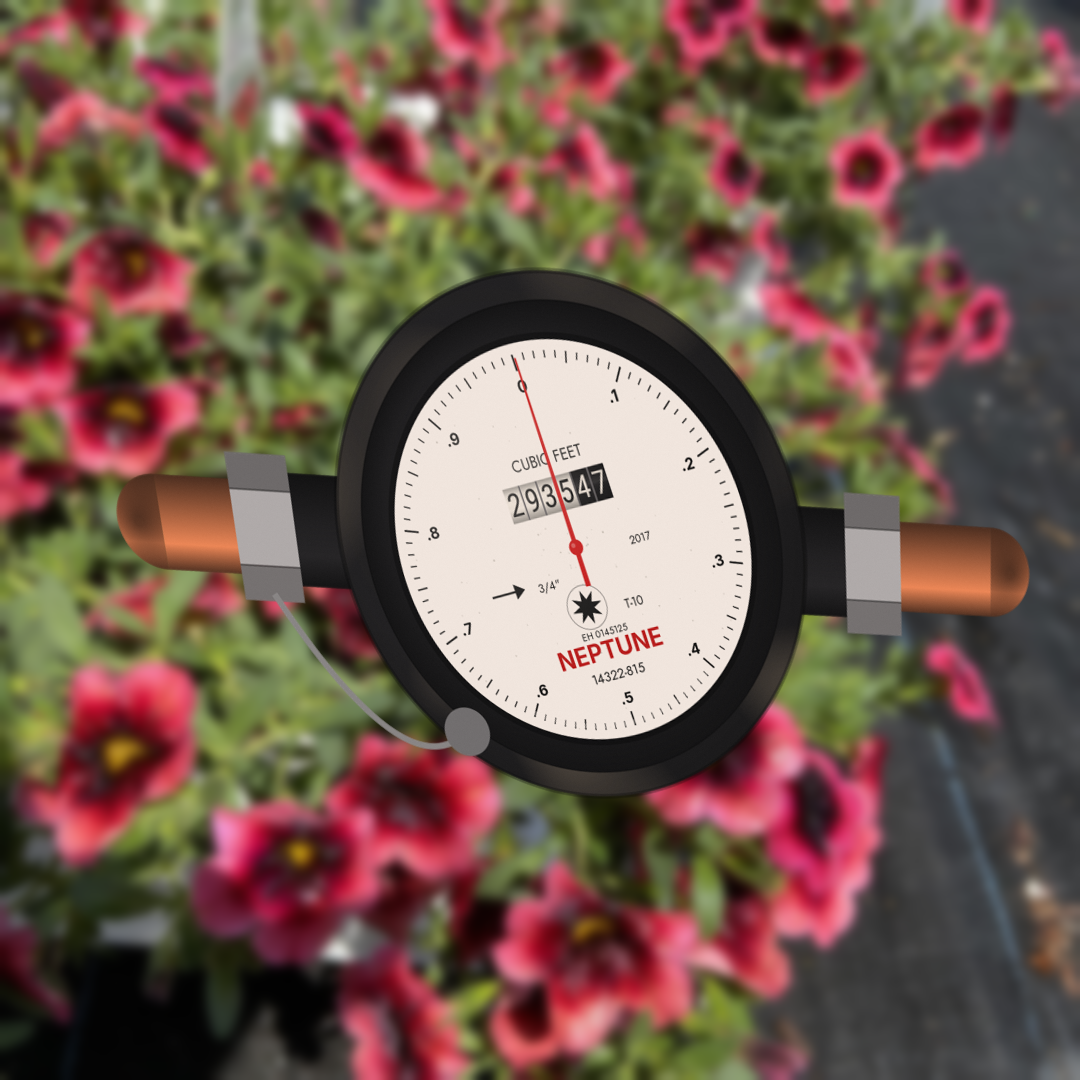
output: 293547.00; ft³
